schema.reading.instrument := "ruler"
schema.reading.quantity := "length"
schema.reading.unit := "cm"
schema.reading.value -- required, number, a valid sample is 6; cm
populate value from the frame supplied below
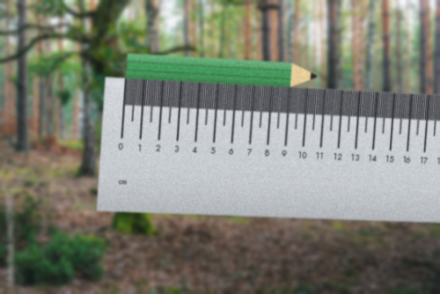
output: 10.5; cm
